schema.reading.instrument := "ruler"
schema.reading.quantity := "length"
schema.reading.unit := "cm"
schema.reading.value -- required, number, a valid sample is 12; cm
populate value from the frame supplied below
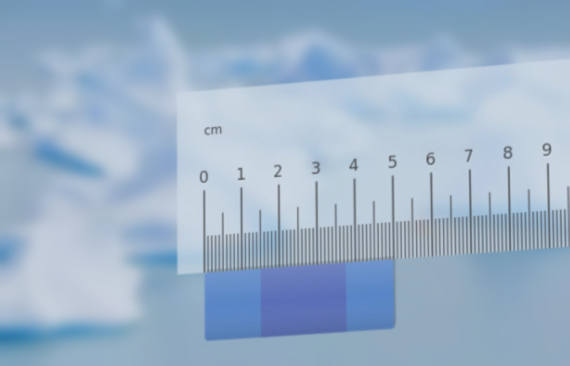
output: 5; cm
